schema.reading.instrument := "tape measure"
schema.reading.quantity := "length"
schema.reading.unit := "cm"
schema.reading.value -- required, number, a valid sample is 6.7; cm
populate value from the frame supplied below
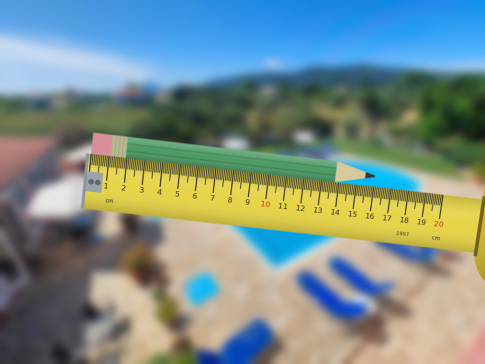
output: 16; cm
